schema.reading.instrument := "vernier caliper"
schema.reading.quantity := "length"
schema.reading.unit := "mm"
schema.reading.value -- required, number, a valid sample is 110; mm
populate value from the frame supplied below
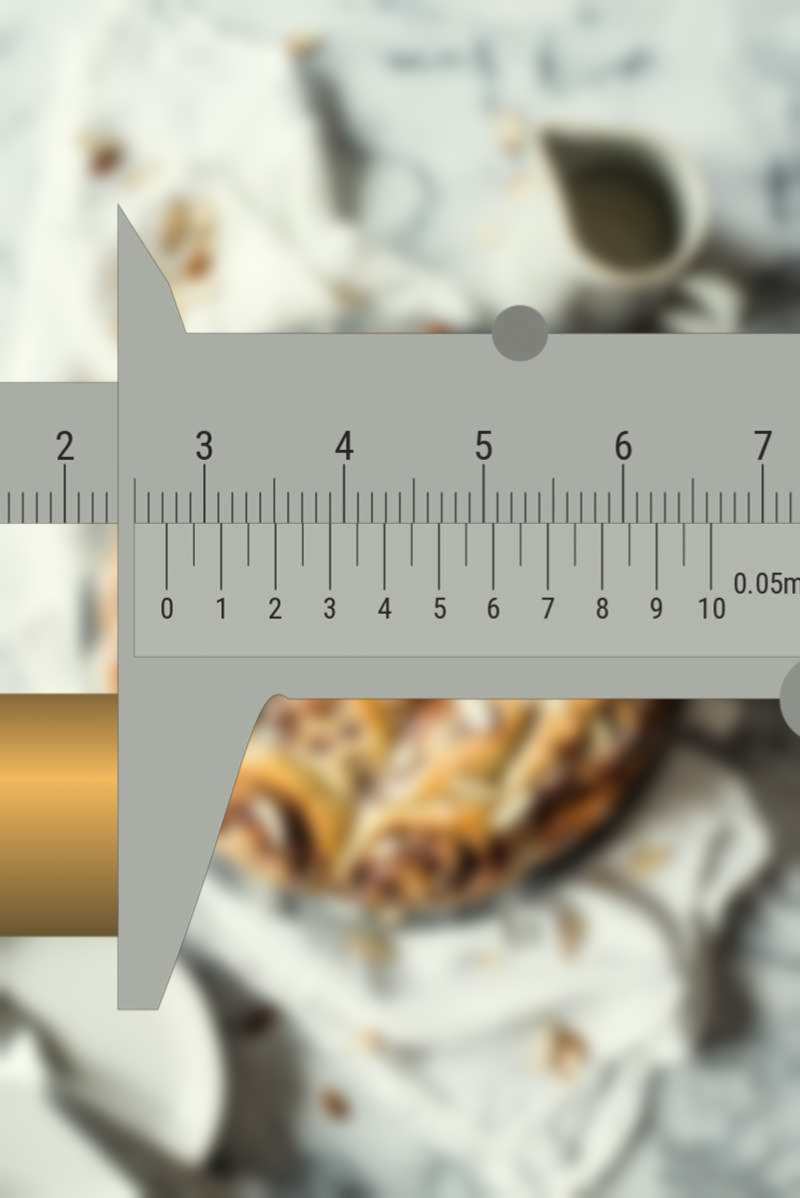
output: 27.3; mm
